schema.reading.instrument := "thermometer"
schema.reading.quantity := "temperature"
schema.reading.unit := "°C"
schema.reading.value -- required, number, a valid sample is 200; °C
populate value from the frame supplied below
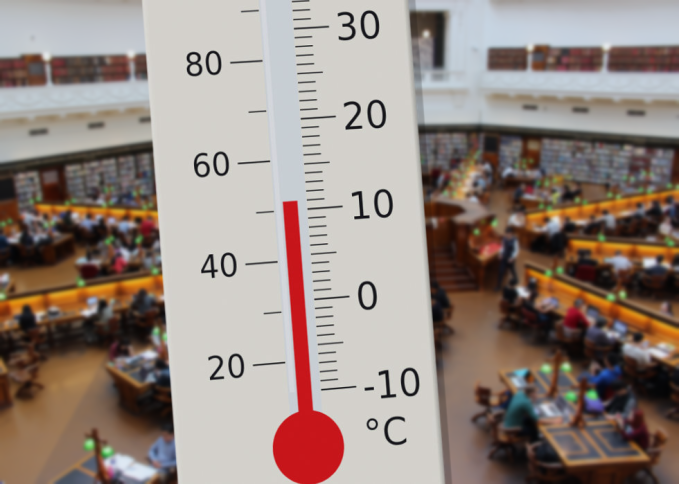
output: 11; °C
